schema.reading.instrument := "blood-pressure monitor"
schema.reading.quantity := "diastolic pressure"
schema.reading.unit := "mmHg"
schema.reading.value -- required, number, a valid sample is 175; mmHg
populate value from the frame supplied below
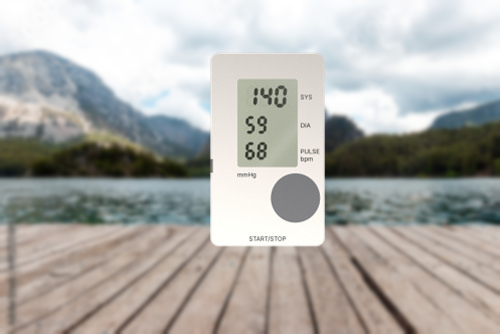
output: 59; mmHg
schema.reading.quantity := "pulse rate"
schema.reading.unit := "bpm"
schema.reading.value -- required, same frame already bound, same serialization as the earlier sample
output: 68; bpm
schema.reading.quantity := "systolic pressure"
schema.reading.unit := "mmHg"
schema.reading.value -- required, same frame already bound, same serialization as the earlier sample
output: 140; mmHg
